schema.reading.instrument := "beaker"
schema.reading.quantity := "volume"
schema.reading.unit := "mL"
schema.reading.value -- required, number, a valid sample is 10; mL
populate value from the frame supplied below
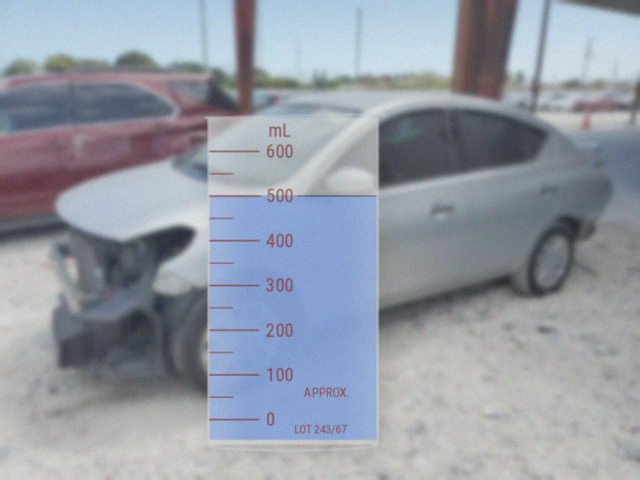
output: 500; mL
